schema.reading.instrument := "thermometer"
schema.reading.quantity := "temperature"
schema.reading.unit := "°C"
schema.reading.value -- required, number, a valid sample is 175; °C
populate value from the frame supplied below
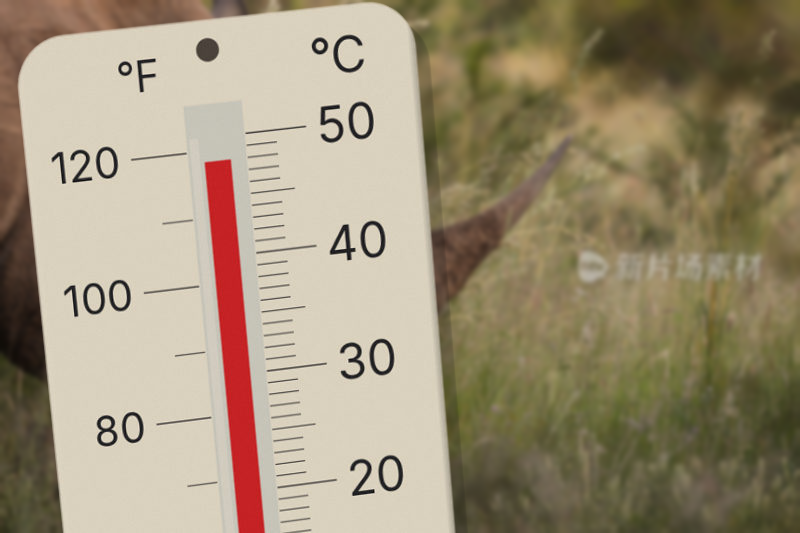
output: 48; °C
